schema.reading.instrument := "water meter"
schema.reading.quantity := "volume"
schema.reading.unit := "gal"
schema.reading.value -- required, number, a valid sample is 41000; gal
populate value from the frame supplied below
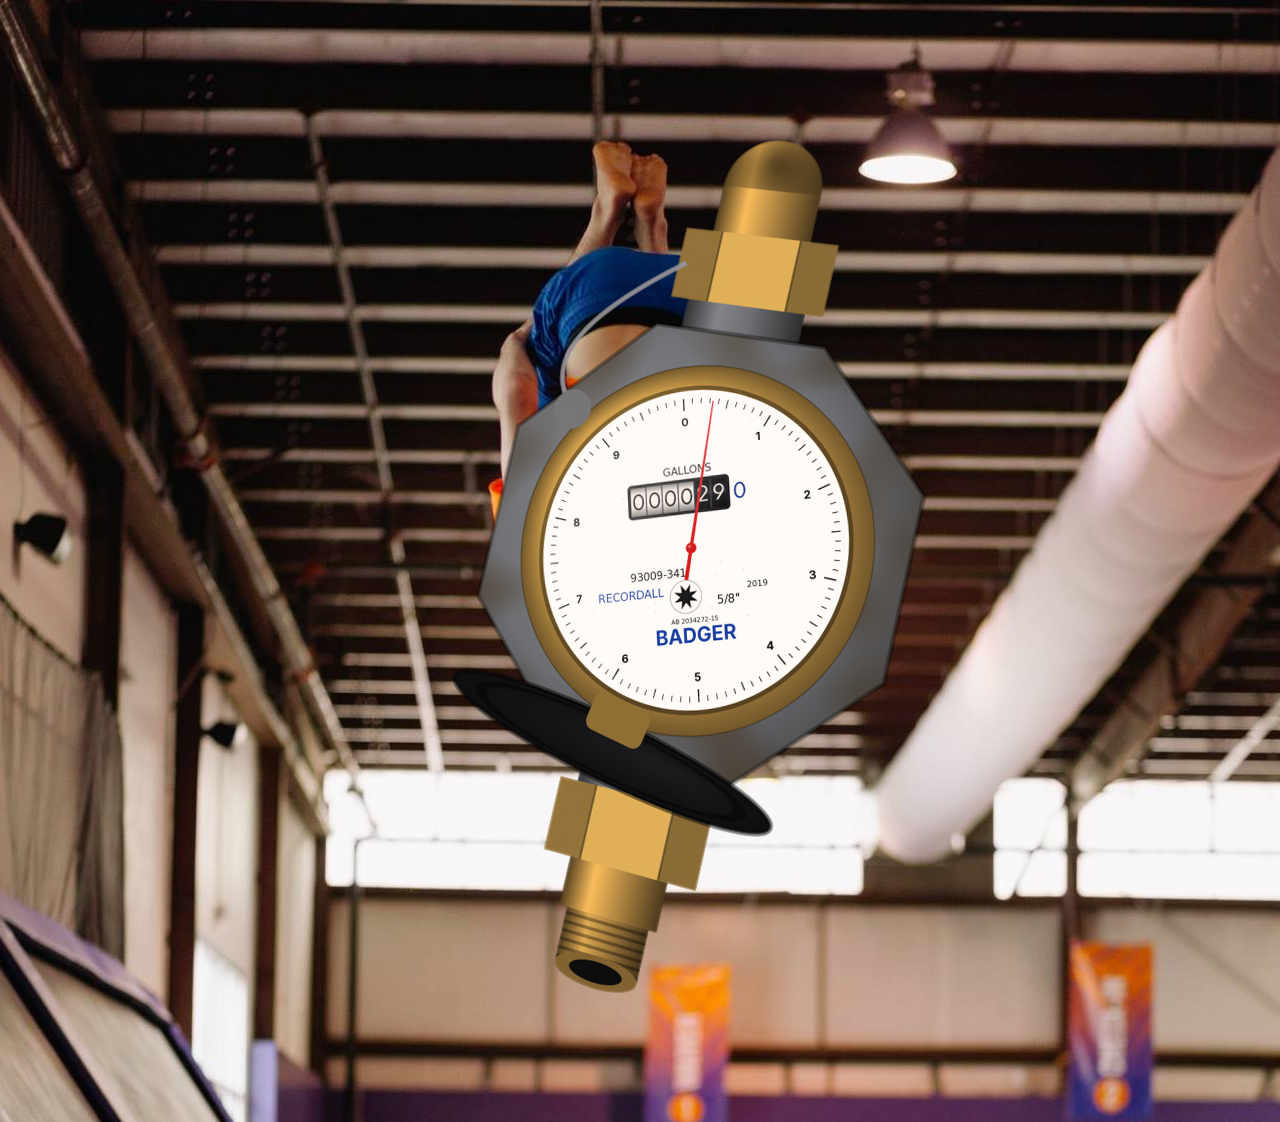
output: 290.3; gal
